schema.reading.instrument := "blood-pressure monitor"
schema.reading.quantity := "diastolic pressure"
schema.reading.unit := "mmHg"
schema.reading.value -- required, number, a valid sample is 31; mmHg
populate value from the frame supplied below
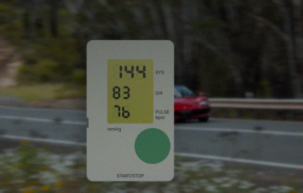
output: 83; mmHg
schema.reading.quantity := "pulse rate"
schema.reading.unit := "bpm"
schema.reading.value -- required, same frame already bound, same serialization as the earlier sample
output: 76; bpm
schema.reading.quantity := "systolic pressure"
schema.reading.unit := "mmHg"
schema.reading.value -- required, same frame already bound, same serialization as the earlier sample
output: 144; mmHg
